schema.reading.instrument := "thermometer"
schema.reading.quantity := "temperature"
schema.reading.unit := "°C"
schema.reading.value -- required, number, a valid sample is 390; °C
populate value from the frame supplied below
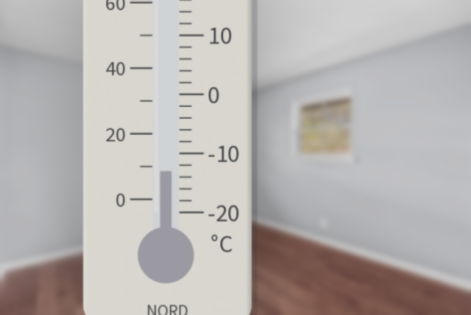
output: -13; °C
